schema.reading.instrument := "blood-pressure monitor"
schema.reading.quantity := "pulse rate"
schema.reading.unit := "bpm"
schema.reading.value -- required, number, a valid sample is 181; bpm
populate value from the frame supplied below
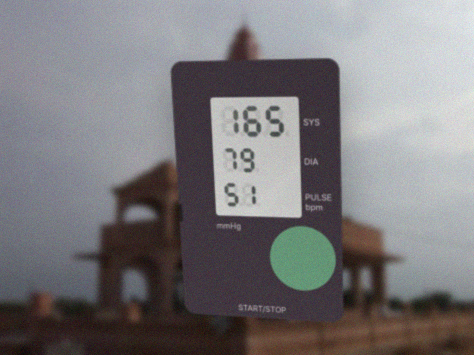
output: 51; bpm
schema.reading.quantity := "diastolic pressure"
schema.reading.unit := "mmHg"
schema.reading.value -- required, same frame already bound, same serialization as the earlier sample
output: 79; mmHg
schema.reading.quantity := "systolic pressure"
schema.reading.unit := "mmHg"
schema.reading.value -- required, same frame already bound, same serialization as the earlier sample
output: 165; mmHg
